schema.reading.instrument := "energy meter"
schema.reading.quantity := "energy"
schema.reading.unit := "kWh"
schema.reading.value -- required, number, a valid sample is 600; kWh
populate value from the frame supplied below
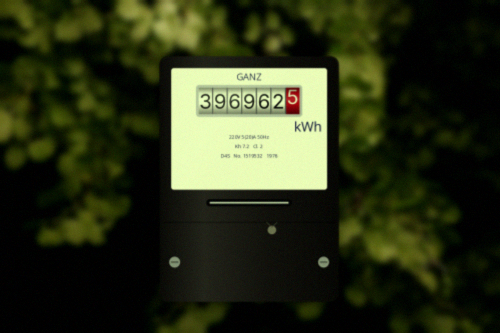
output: 396962.5; kWh
